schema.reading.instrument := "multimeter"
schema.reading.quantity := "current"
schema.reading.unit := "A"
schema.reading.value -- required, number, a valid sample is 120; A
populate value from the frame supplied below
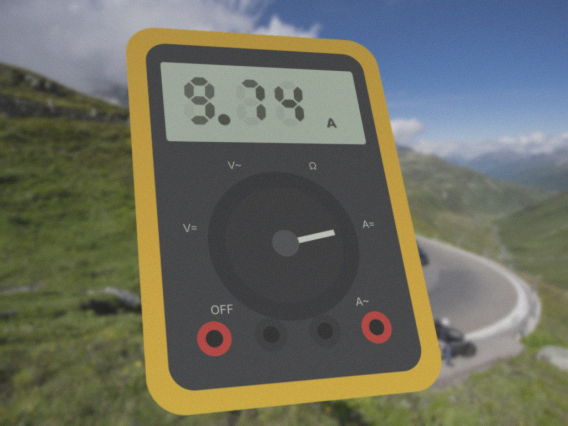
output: 9.74; A
